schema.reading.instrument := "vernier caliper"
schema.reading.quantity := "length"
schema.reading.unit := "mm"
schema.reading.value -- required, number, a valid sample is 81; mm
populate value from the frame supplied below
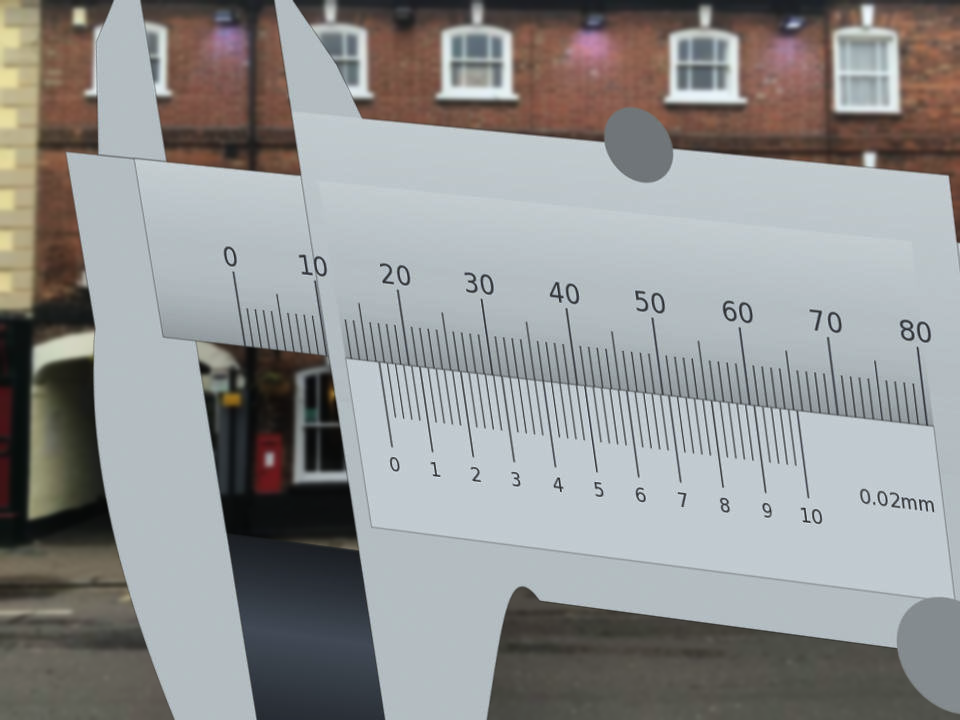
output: 16.4; mm
